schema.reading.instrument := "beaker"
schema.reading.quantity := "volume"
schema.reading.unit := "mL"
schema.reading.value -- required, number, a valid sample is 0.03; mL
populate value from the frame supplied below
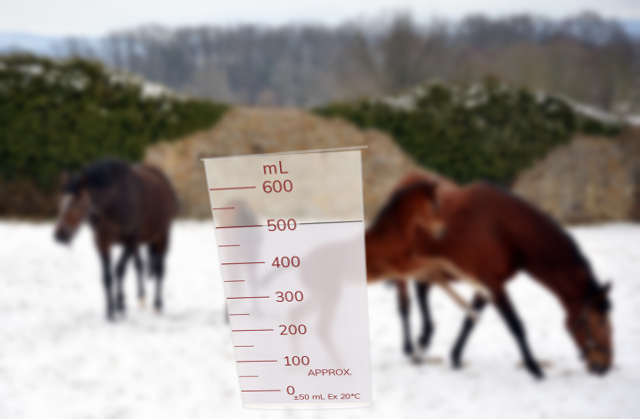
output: 500; mL
